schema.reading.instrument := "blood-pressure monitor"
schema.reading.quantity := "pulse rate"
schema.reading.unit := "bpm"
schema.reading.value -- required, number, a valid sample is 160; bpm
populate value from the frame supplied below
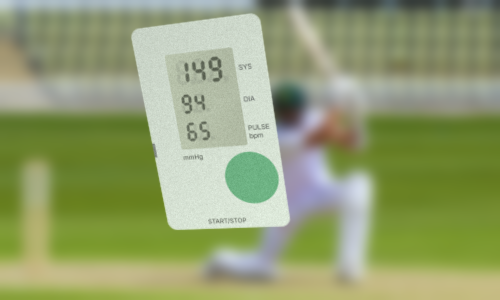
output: 65; bpm
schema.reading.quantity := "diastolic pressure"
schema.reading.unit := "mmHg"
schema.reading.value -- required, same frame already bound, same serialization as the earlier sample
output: 94; mmHg
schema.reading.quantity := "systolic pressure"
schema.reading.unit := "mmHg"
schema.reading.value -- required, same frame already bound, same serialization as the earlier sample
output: 149; mmHg
